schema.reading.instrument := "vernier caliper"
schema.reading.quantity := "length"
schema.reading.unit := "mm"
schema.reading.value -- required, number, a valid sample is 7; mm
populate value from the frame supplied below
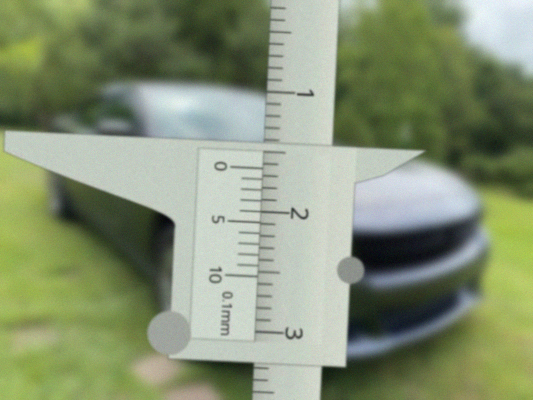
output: 16.4; mm
